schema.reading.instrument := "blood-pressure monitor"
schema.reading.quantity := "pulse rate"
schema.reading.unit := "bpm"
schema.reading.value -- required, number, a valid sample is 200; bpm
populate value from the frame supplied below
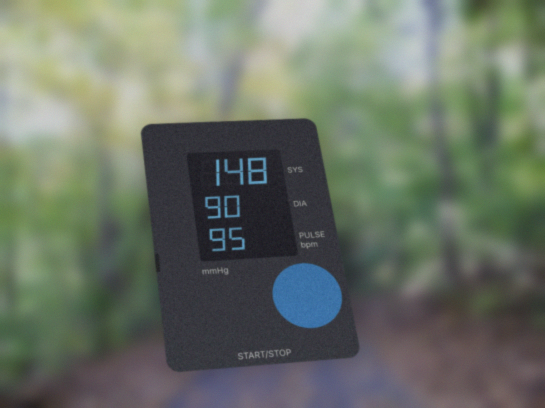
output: 95; bpm
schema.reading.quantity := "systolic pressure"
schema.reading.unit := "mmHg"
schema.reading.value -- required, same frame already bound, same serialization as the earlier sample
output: 148; mmHg
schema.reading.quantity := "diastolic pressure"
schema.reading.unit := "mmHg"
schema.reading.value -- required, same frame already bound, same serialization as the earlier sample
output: 90; mmHg
